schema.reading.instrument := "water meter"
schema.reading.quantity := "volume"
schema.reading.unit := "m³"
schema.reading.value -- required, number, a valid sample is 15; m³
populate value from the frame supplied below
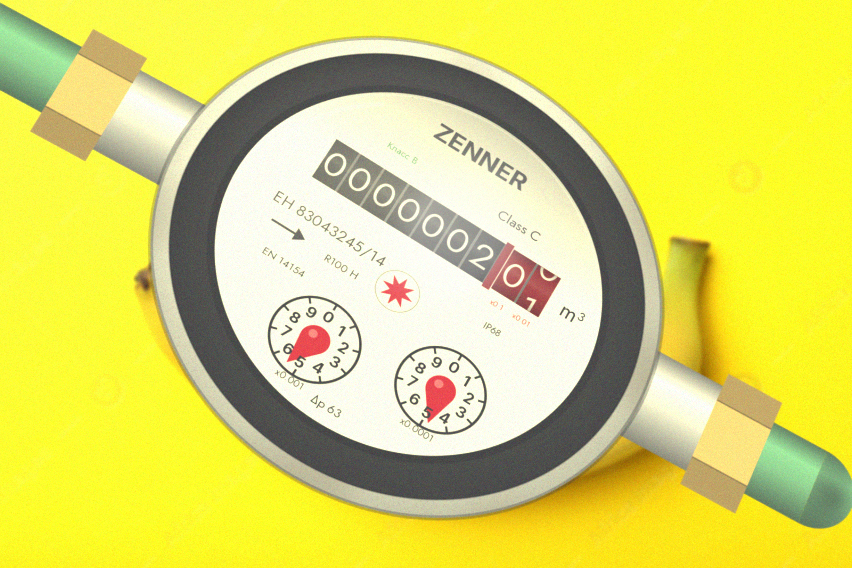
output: 2.0054; m³
